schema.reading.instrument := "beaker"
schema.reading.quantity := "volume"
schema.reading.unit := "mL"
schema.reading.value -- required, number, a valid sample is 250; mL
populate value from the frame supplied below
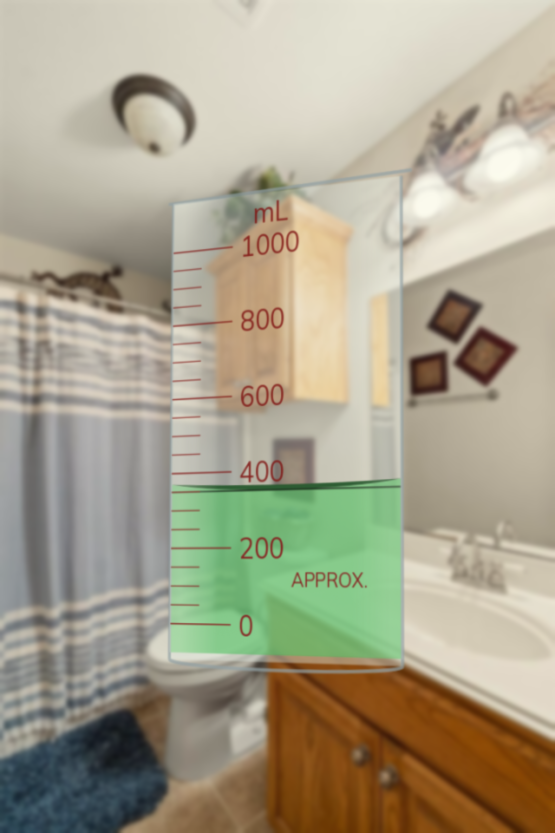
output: 350; mL
